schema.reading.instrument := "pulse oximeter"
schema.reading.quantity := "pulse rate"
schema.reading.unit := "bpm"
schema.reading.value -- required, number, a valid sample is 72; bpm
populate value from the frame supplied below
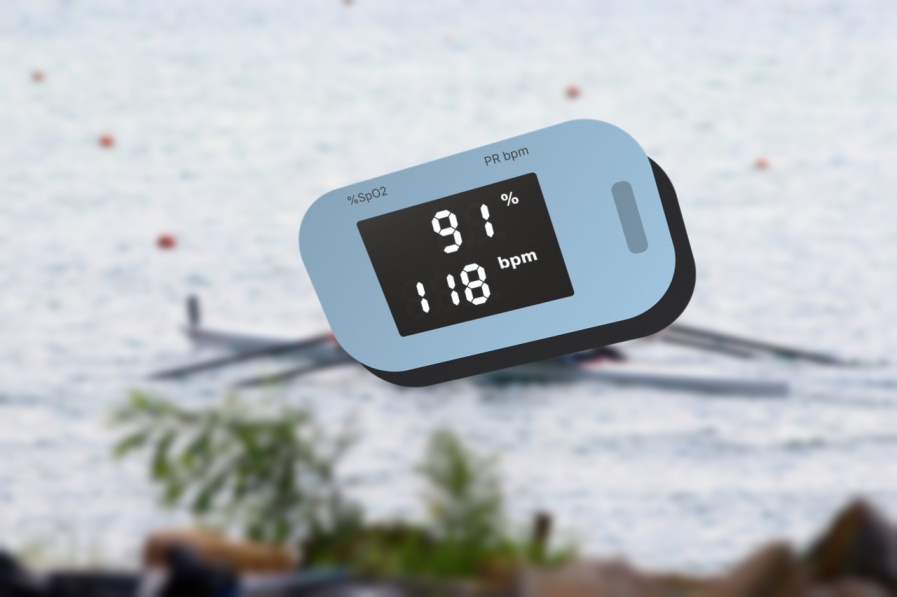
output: 118; bpm
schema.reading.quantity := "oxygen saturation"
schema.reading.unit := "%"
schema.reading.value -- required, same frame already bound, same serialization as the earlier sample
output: 91; %
